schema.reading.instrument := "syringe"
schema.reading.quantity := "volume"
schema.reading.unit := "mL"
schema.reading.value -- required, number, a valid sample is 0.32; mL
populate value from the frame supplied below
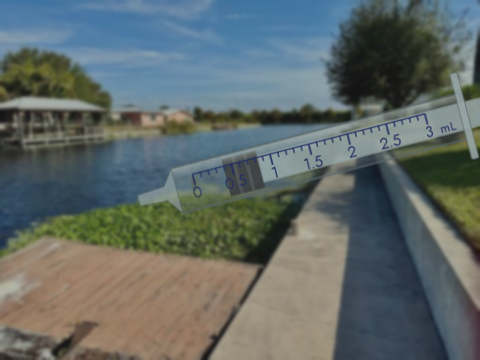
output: 0.4; mL
